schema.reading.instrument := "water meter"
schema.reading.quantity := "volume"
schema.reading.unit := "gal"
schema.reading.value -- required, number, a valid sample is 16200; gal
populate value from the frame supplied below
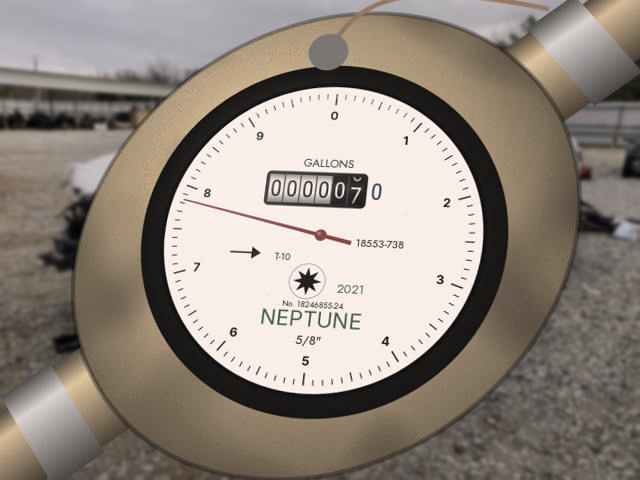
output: 67.8; gal
